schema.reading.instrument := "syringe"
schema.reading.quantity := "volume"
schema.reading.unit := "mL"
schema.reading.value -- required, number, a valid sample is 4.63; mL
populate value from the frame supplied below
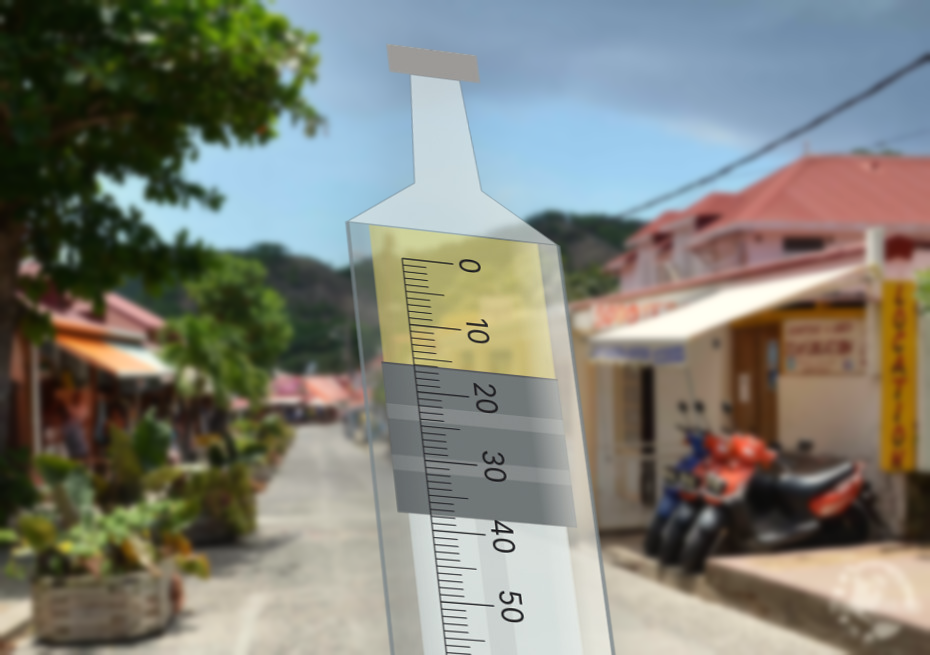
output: 16; mL
